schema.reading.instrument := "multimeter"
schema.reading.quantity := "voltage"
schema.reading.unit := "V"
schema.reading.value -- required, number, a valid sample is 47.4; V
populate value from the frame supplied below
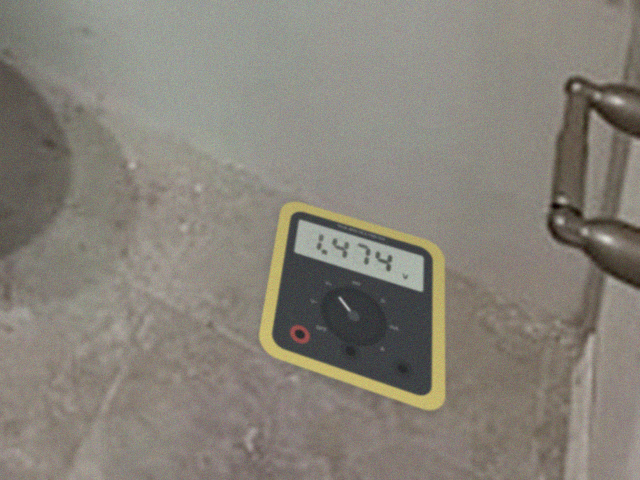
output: 1.474; V
